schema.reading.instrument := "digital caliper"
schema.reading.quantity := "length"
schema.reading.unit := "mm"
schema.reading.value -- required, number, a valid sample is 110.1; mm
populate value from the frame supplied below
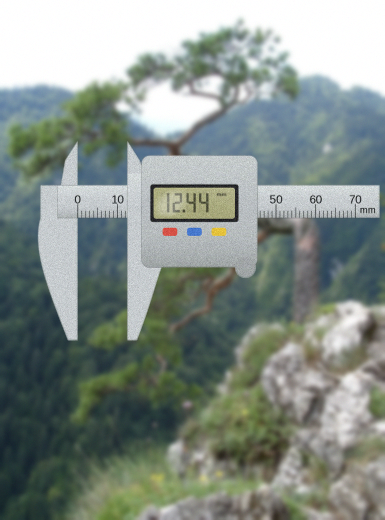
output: 12.44; mm
